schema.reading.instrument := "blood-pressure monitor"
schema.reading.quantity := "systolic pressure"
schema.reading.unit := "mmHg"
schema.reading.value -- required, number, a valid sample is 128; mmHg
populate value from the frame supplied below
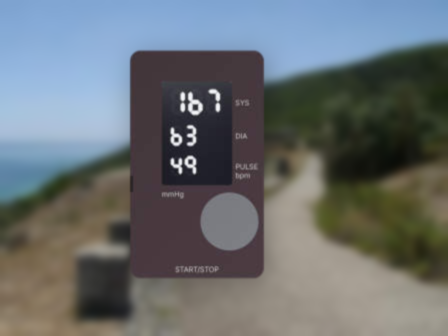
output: 167; mmHg
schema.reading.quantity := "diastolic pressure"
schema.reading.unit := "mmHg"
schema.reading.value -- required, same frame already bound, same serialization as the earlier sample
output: 63; mmHg
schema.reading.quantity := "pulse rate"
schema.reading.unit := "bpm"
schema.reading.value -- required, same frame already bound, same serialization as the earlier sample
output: 49; bpm
